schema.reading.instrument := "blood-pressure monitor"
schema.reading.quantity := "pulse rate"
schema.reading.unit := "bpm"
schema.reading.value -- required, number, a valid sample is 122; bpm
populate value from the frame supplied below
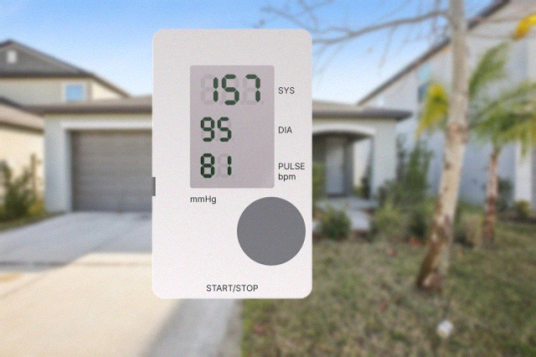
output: 81; bpm
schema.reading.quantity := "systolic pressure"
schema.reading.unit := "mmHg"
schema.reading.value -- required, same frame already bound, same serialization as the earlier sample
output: 157; mmHg
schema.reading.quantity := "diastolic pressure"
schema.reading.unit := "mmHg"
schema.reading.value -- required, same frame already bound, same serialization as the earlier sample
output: 95; mmHg
